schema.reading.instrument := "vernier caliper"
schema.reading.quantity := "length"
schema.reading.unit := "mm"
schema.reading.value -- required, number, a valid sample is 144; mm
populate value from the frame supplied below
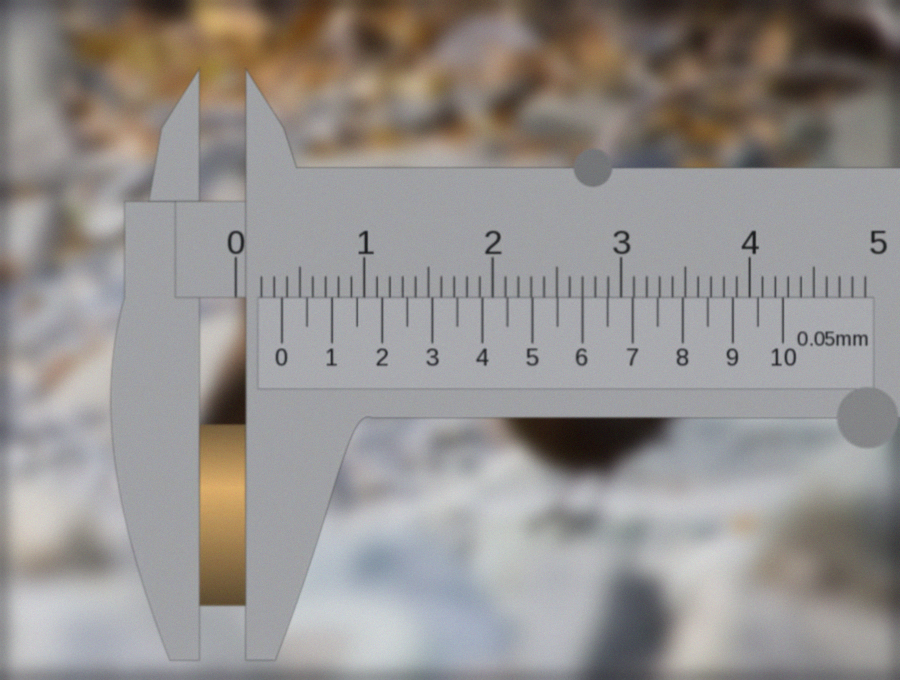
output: 3.6; mm
